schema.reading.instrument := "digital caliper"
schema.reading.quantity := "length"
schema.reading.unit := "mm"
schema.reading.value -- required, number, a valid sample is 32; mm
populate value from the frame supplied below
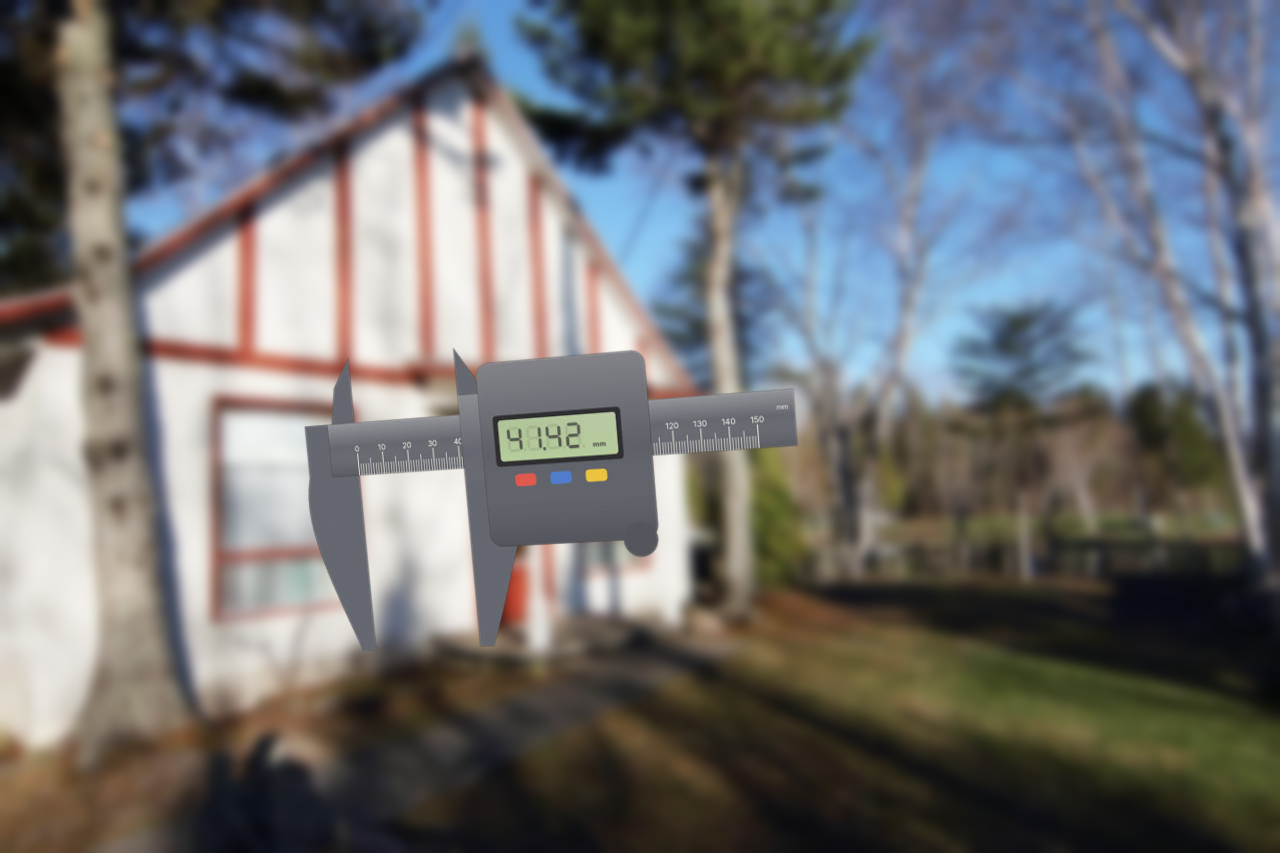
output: 41.42; mm
